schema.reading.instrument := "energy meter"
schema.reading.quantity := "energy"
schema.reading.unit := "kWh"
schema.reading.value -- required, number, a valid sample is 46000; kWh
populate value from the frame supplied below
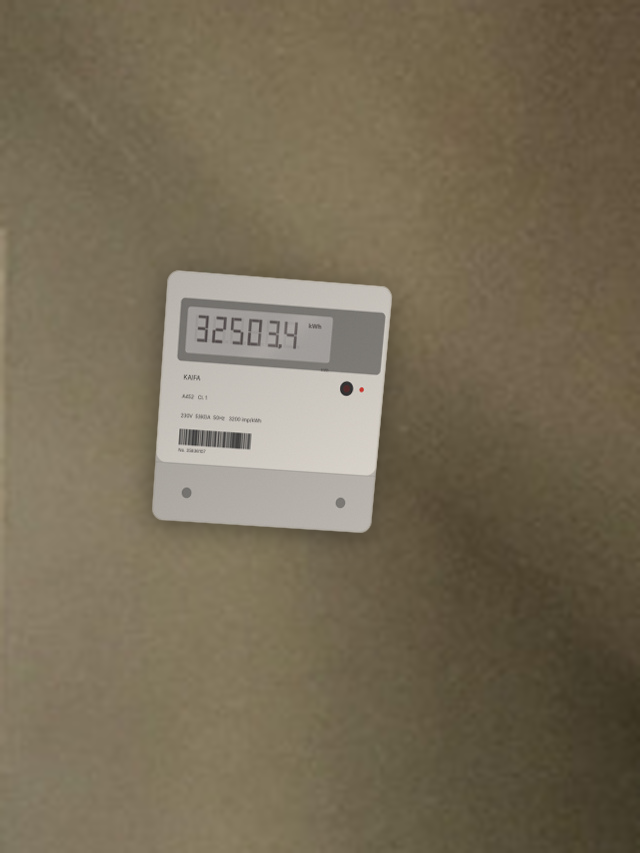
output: 32503.4; kWh
